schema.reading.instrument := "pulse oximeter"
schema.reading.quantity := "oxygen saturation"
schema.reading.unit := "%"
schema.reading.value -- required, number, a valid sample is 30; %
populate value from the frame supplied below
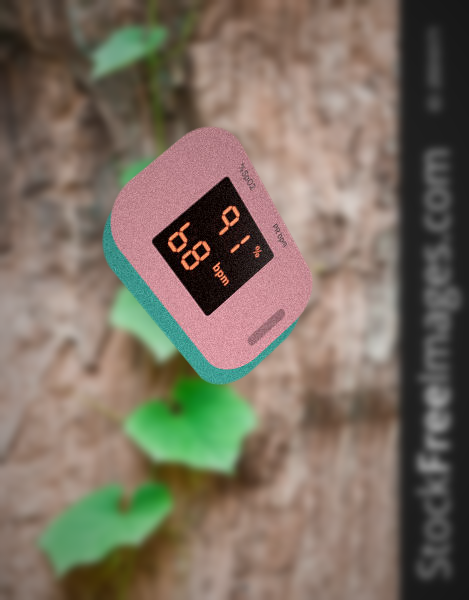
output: 91; %
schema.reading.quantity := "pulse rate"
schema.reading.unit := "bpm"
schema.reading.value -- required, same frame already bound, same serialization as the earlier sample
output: 68; bpm
